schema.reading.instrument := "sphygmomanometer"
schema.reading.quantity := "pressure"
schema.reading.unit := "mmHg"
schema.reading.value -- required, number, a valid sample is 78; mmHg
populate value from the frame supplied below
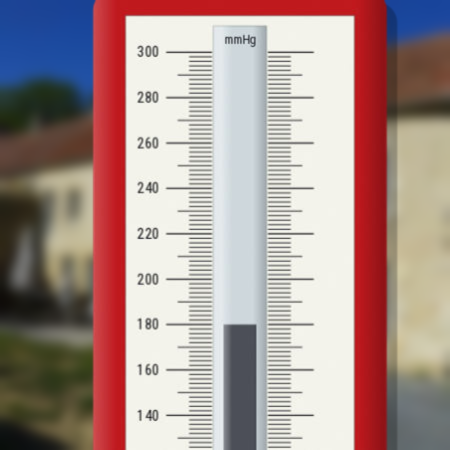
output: 180; mmHg
